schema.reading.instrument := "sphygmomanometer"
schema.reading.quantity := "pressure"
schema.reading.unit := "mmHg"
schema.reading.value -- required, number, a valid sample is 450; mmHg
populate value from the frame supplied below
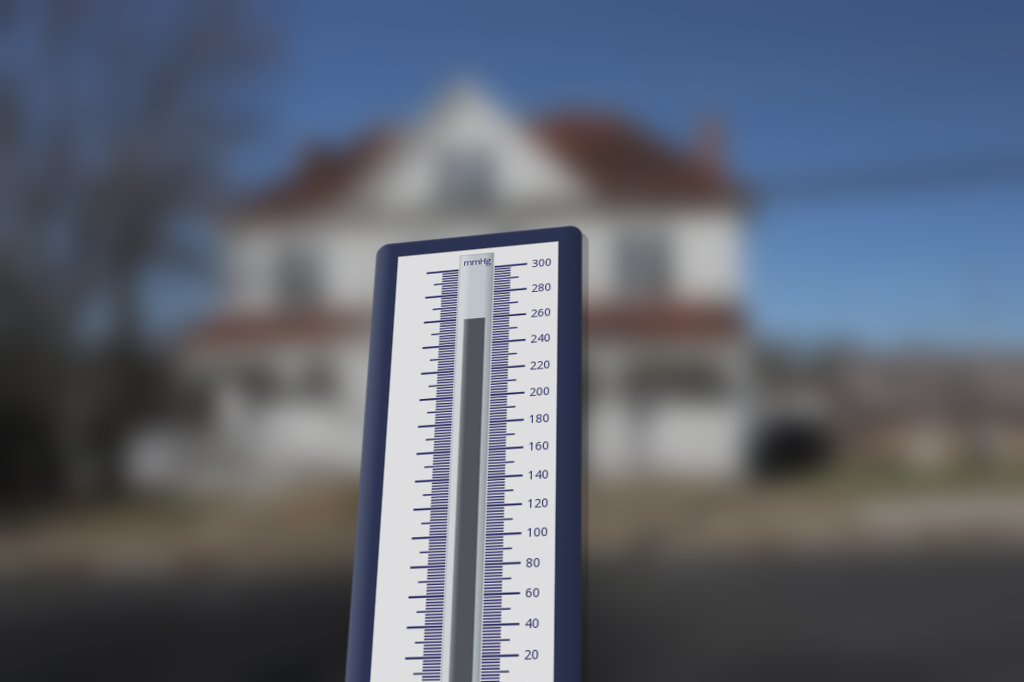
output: 260; mmHg
